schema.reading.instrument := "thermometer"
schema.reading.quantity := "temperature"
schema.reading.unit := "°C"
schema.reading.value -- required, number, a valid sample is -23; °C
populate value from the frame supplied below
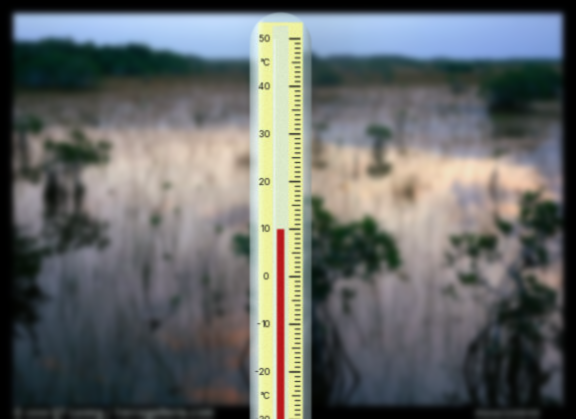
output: 10; °C
